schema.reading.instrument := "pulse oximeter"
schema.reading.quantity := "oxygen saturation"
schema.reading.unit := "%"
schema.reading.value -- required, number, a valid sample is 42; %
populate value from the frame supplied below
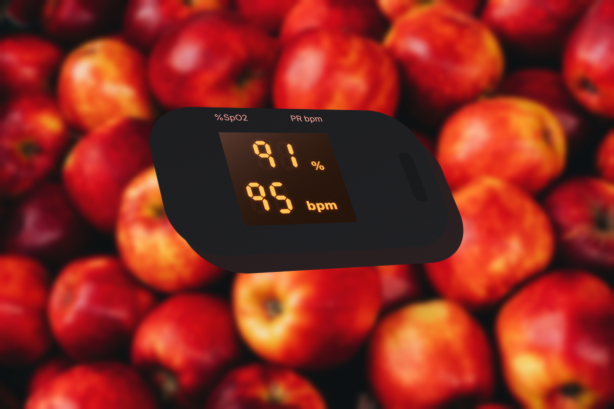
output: 91; %
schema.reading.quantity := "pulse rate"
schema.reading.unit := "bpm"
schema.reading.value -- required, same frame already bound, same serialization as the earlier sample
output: 95; bpm
